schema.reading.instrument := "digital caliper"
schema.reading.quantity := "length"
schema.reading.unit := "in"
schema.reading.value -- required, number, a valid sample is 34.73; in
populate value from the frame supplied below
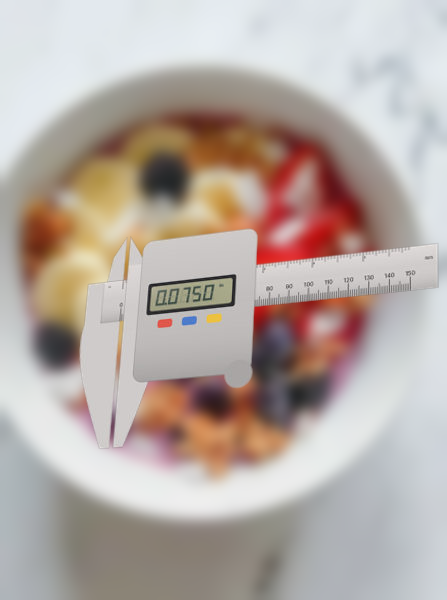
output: 0.0750; in
